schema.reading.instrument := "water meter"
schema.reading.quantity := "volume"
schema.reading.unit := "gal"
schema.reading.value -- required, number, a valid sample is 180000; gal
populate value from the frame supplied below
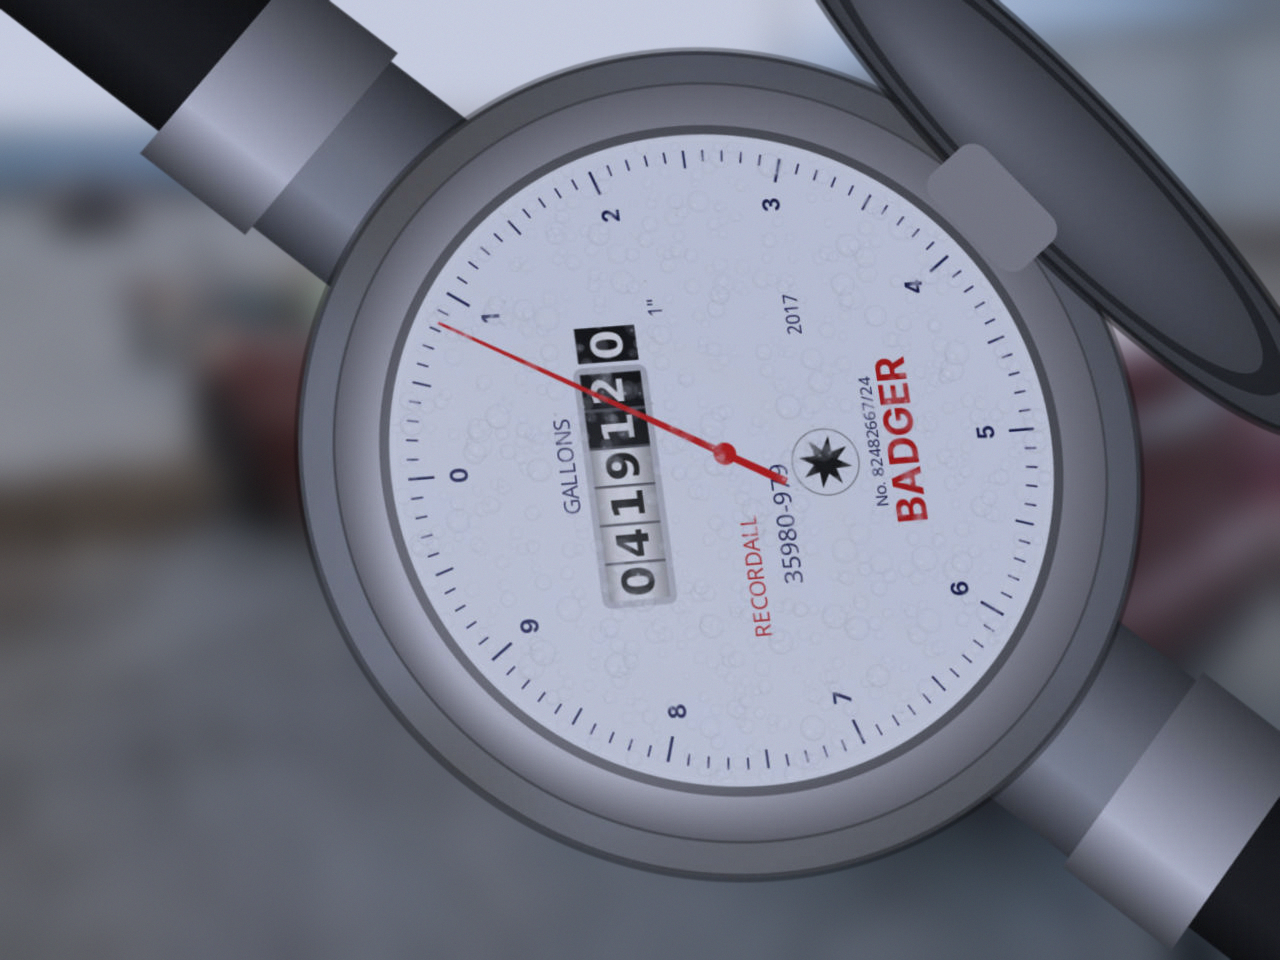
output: 419120.8; gal
